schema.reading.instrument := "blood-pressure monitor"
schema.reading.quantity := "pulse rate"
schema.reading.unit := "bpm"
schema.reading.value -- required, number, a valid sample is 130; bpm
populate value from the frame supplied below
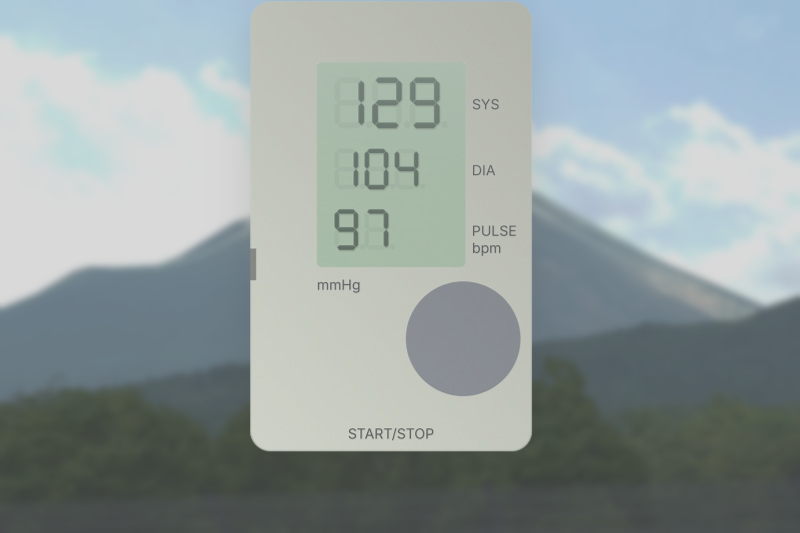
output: 97; bpm
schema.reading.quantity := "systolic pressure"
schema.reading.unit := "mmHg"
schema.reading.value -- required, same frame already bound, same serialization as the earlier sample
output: 129; mmHg
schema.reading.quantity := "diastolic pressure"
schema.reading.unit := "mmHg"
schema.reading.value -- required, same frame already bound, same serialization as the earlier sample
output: 104; mmHg
